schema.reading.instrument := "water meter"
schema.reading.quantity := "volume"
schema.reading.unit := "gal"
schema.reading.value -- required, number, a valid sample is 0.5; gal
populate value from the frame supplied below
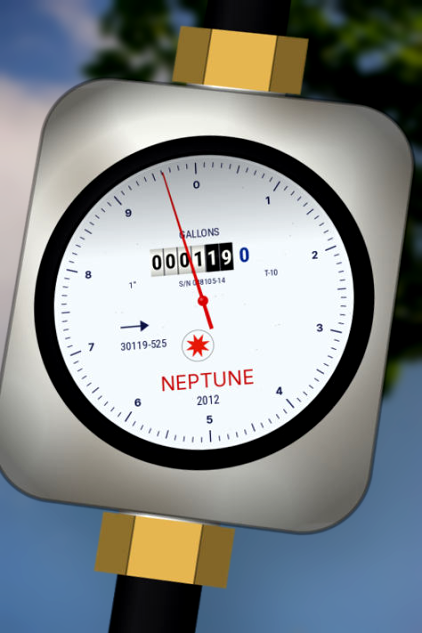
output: 1189.6; gal
